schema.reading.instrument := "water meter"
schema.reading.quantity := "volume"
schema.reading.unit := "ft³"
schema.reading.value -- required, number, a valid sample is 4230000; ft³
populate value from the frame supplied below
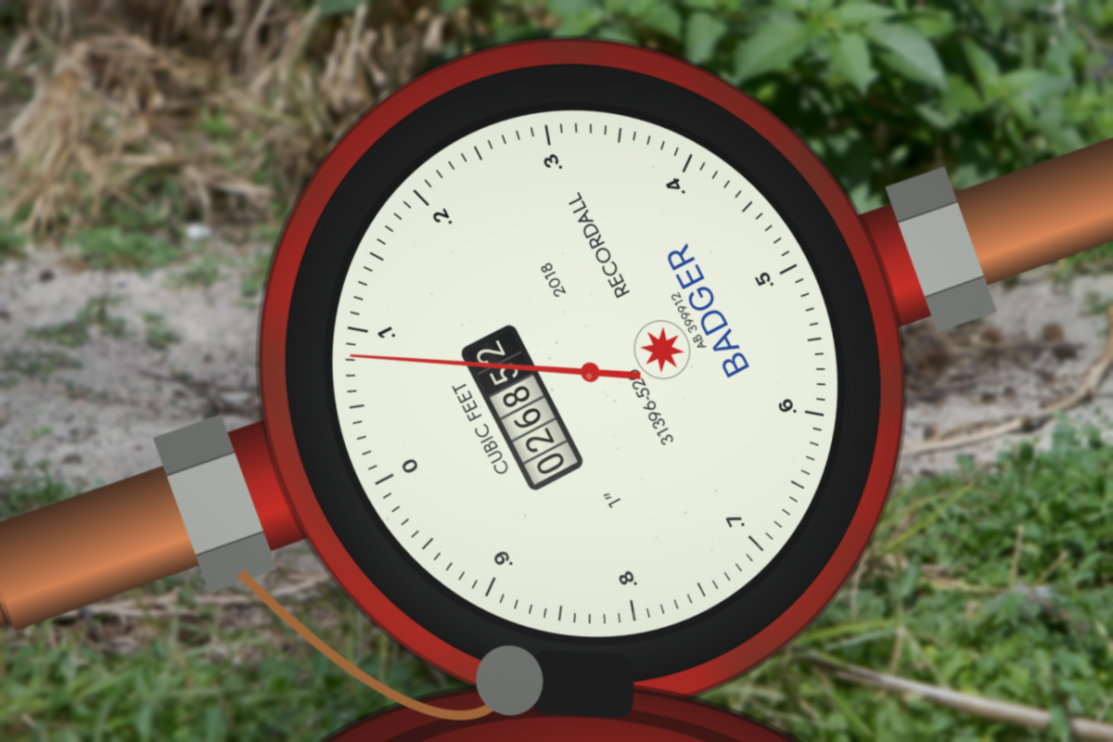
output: 26852.08; ft³
